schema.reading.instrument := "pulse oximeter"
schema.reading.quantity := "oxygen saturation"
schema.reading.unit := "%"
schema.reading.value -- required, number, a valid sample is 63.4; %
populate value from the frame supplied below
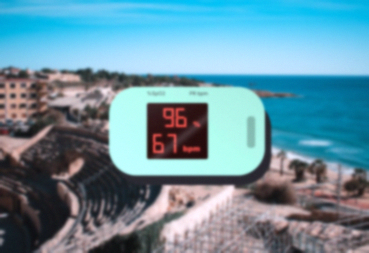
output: 96; %
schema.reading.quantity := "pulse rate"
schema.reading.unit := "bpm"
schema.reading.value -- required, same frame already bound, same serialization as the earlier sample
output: 67; bpm
